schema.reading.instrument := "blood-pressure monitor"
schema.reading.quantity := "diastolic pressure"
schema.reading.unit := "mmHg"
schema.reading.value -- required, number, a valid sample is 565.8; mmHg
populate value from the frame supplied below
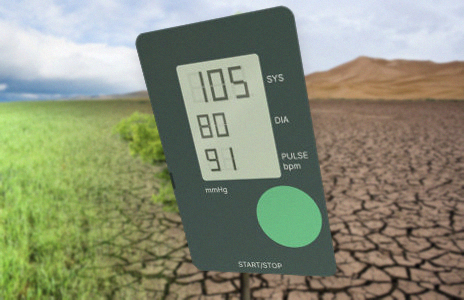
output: 80; mmHg
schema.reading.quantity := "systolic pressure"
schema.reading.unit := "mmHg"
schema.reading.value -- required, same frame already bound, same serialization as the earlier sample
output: 105; mmHg
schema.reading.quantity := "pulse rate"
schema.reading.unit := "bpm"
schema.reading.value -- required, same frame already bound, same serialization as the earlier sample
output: 91; bpm
